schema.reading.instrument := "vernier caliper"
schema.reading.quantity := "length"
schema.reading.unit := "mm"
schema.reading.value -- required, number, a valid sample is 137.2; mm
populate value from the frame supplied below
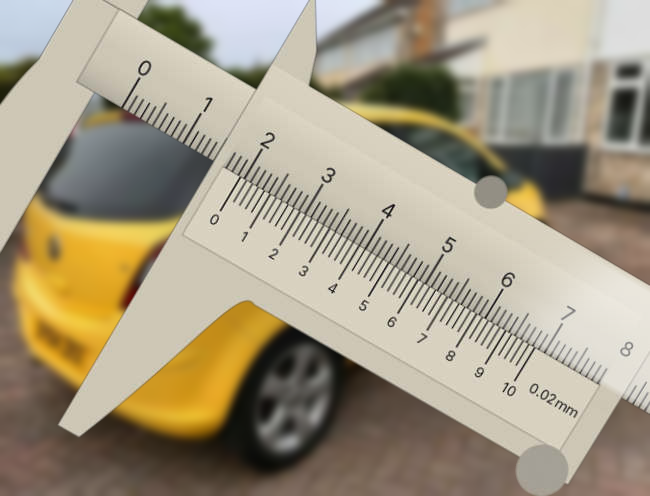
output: 19.4; mm
